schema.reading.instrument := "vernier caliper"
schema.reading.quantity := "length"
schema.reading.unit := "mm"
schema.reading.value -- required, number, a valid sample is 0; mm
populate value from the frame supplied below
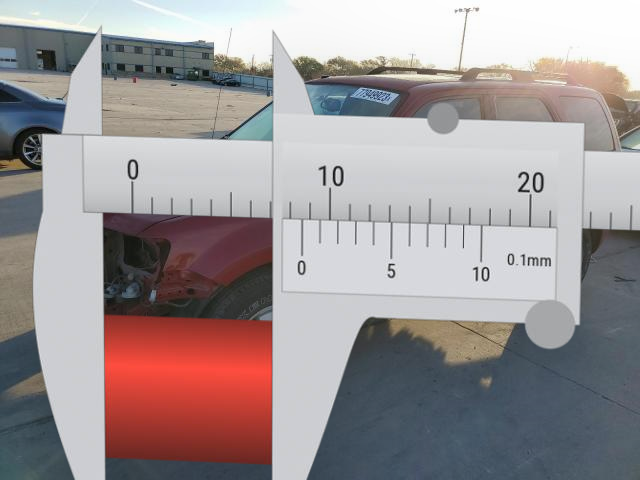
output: 8.6; mm
